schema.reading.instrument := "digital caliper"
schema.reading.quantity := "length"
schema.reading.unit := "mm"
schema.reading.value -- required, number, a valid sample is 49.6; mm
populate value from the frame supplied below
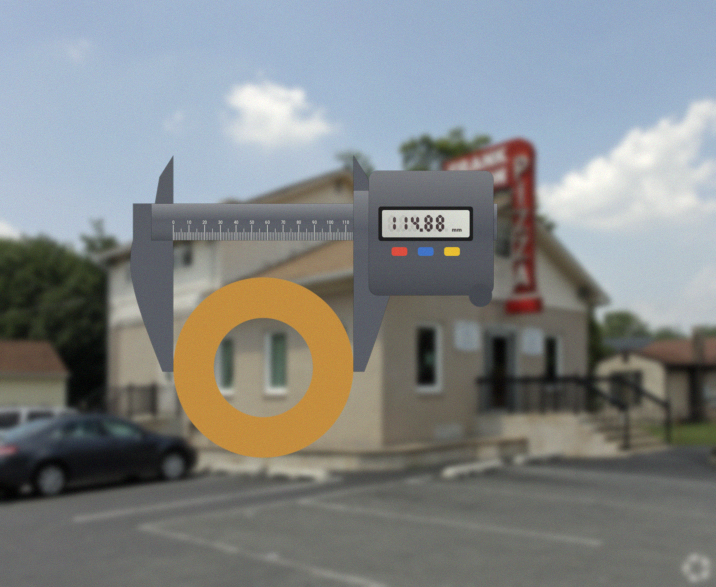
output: 114.88; mm
